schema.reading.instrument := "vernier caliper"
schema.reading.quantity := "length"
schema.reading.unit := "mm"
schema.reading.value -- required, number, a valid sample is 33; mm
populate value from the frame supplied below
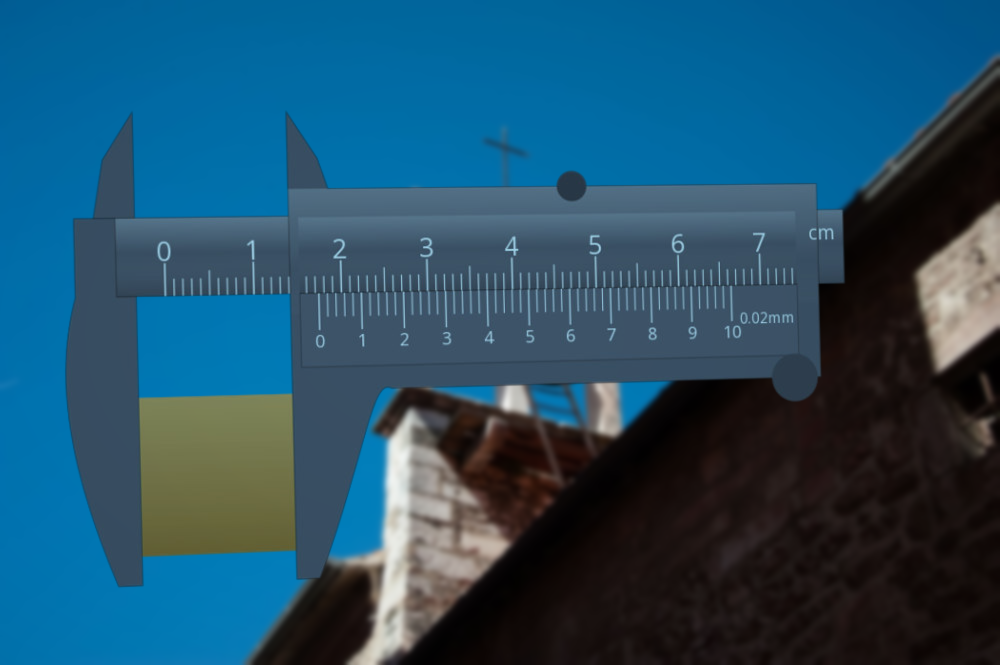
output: 17.4; mm
